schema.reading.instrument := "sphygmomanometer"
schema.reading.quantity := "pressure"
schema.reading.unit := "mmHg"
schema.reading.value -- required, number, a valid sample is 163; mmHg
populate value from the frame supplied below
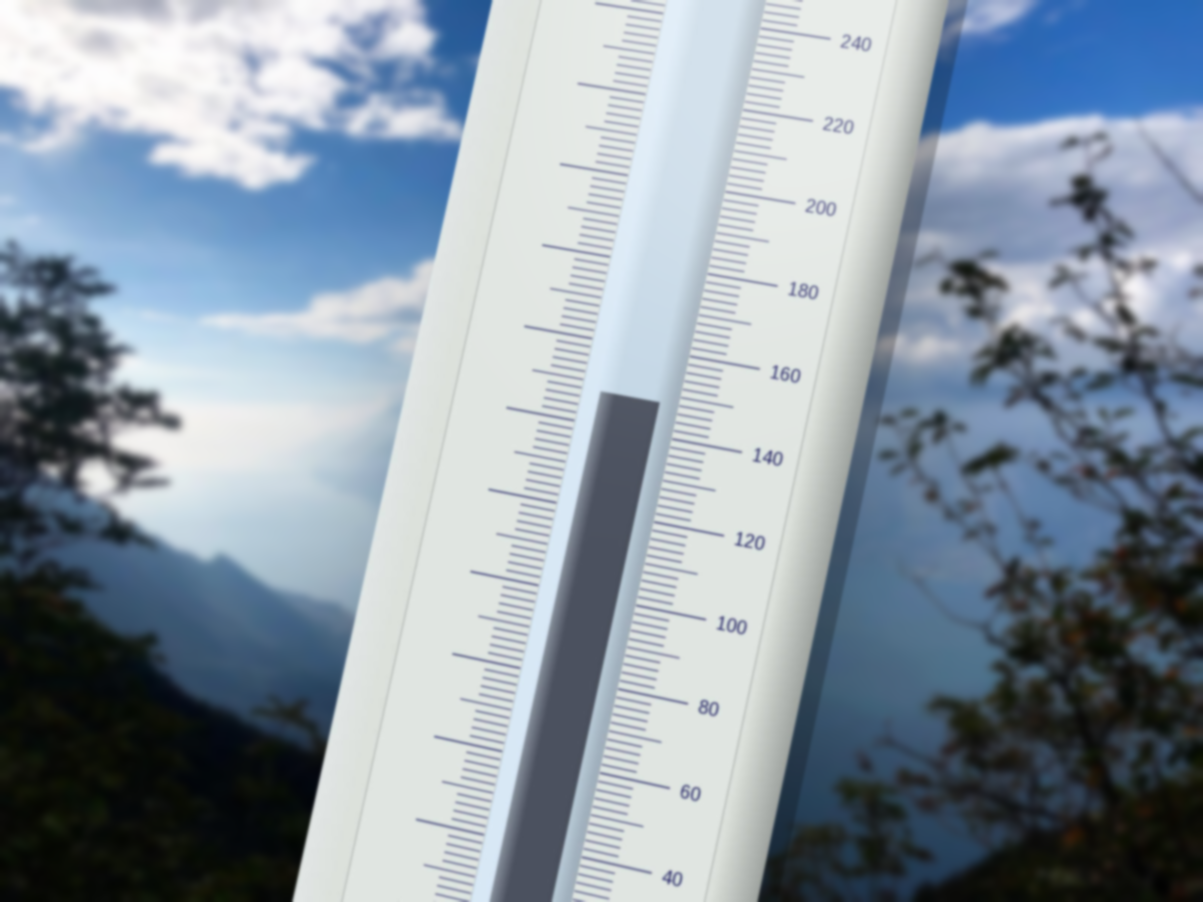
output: 148; mmHg
